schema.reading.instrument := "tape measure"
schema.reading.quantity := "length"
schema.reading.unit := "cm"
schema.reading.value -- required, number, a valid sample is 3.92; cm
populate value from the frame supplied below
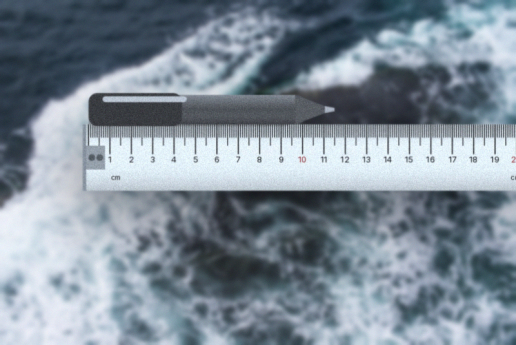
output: 11.5; cm
